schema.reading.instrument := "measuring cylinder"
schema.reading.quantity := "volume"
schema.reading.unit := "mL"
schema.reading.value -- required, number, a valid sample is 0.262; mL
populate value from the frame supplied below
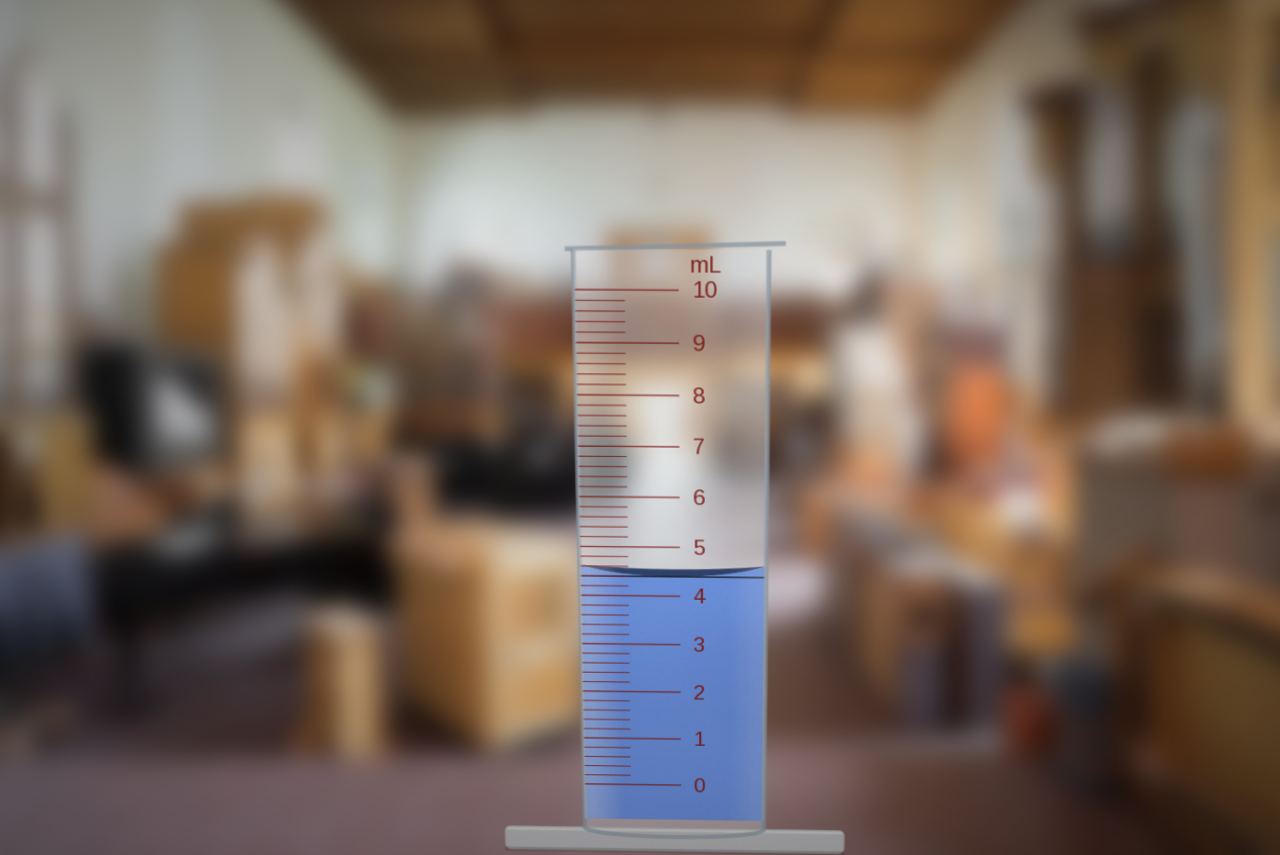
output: 4.4; mL
